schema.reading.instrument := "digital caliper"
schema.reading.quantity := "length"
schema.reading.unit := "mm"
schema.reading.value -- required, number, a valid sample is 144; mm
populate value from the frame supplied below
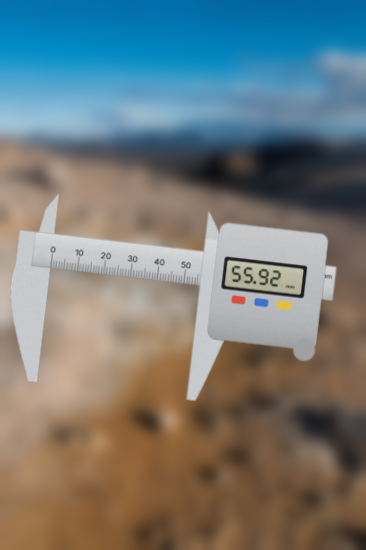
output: 55.92; mm
